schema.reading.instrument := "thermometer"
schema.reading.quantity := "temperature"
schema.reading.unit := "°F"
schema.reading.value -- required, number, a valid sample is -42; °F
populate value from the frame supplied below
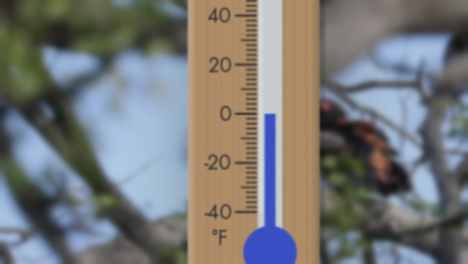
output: 0; °F
